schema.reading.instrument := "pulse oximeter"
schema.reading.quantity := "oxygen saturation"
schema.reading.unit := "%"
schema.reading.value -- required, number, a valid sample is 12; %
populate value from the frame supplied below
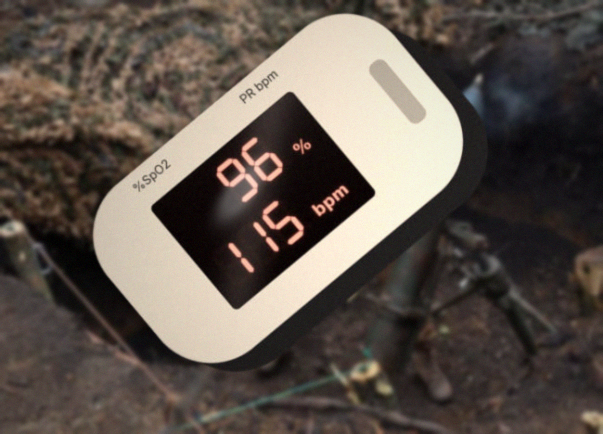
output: 96; %
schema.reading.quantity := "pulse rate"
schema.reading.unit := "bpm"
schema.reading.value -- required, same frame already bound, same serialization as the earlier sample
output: 115; bpm
